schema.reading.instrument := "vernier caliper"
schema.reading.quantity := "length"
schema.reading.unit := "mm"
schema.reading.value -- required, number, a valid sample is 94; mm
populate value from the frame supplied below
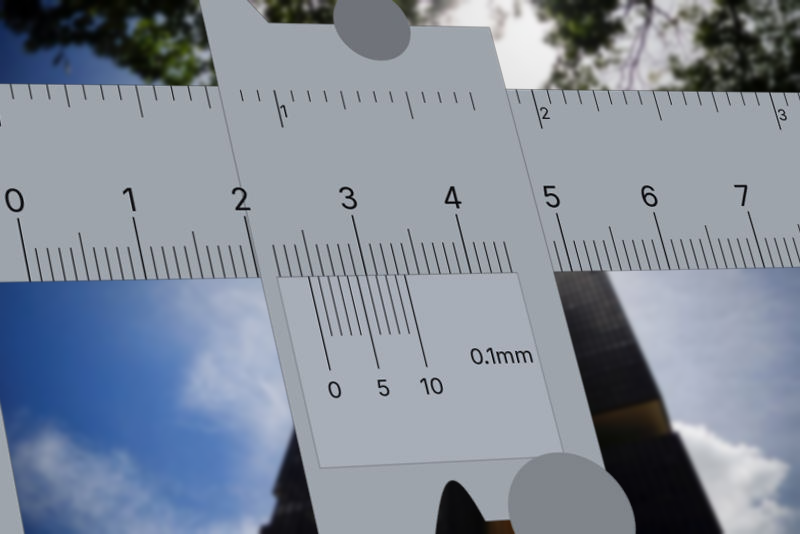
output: 24.6; mm
